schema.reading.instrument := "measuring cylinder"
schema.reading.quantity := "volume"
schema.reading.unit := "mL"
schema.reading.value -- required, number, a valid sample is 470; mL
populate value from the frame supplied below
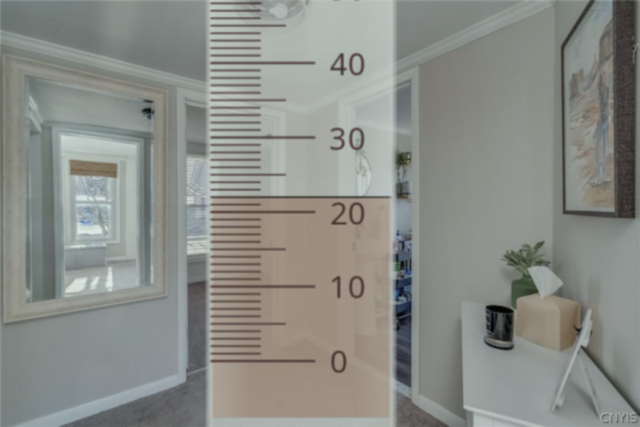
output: 22; mL
